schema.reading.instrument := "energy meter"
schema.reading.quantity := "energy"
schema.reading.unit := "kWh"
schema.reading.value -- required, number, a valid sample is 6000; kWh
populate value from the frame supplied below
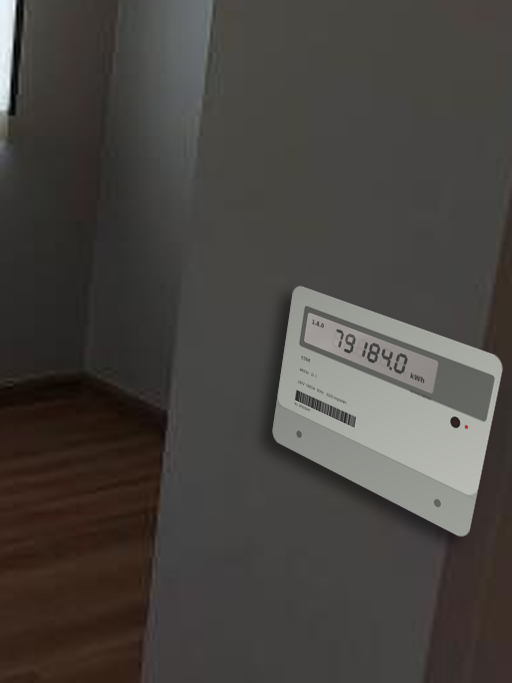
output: 79184.0; kWh
